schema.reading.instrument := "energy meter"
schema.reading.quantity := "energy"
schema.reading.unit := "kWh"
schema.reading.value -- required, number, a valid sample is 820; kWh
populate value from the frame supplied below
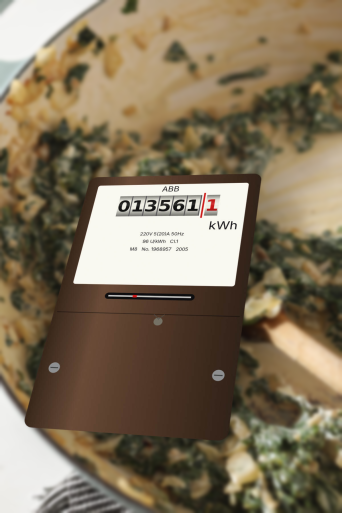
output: 13561.1; kWh
